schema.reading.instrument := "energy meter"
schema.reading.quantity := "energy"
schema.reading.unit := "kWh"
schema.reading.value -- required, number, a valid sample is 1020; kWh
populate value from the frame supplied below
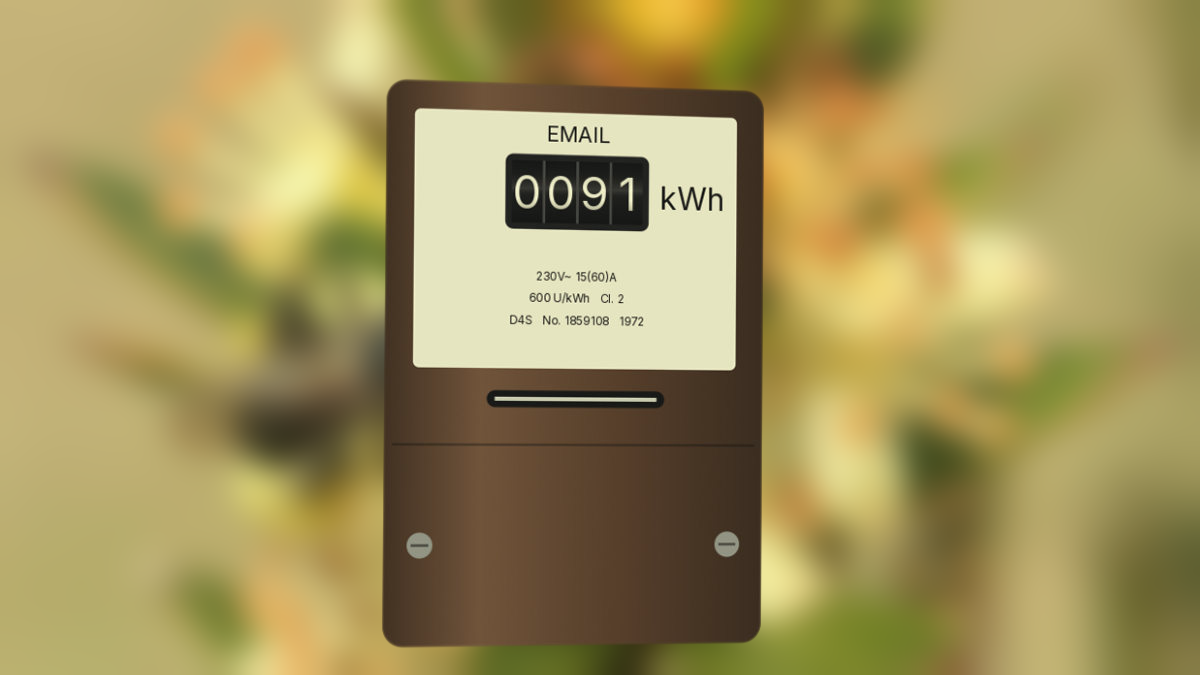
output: 91; kWh
